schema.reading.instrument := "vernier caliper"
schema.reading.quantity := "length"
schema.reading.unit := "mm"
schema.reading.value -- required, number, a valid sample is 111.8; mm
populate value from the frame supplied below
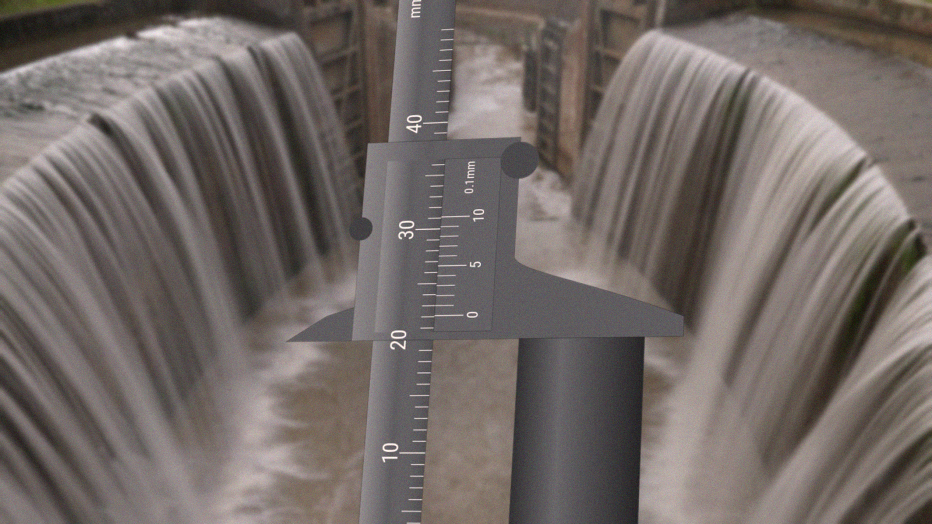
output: 22.1; mm
